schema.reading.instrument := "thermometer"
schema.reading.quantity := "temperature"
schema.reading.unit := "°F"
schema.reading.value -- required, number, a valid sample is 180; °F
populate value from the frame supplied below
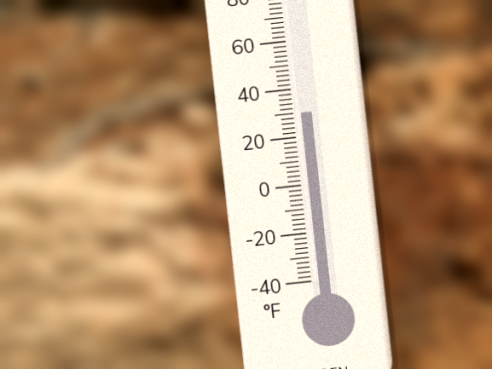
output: 30; °F
